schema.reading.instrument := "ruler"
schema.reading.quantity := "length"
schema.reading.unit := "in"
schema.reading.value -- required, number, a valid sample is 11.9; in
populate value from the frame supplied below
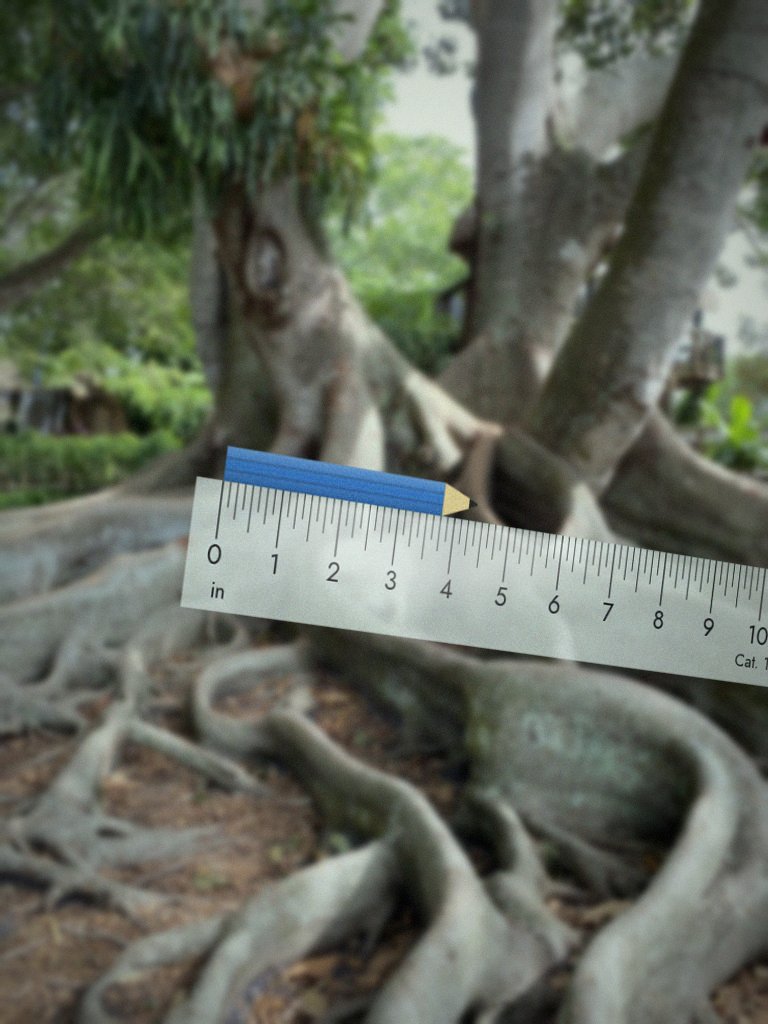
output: 4.375; in
